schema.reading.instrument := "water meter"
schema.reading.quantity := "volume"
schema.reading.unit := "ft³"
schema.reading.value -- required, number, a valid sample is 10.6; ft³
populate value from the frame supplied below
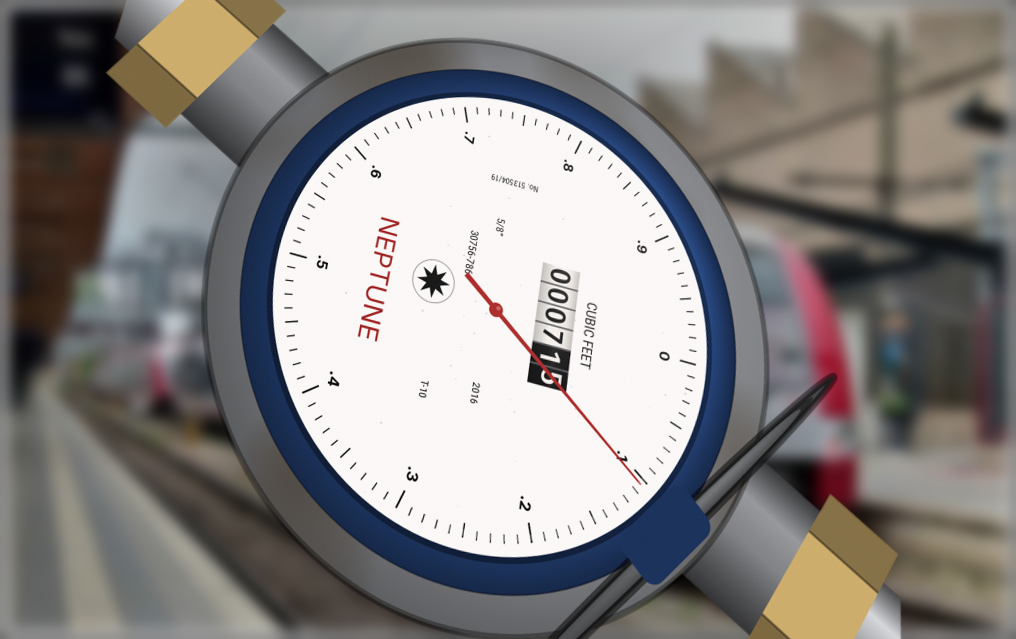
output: 715.10; ft³
